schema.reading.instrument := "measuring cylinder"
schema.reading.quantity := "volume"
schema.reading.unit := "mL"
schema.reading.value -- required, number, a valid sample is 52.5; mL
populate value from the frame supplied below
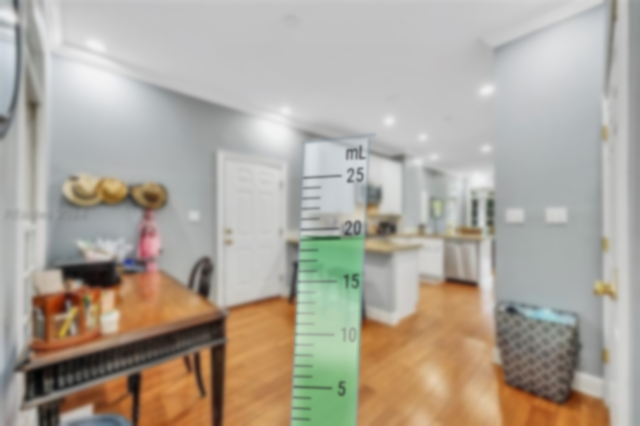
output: 19; mL
